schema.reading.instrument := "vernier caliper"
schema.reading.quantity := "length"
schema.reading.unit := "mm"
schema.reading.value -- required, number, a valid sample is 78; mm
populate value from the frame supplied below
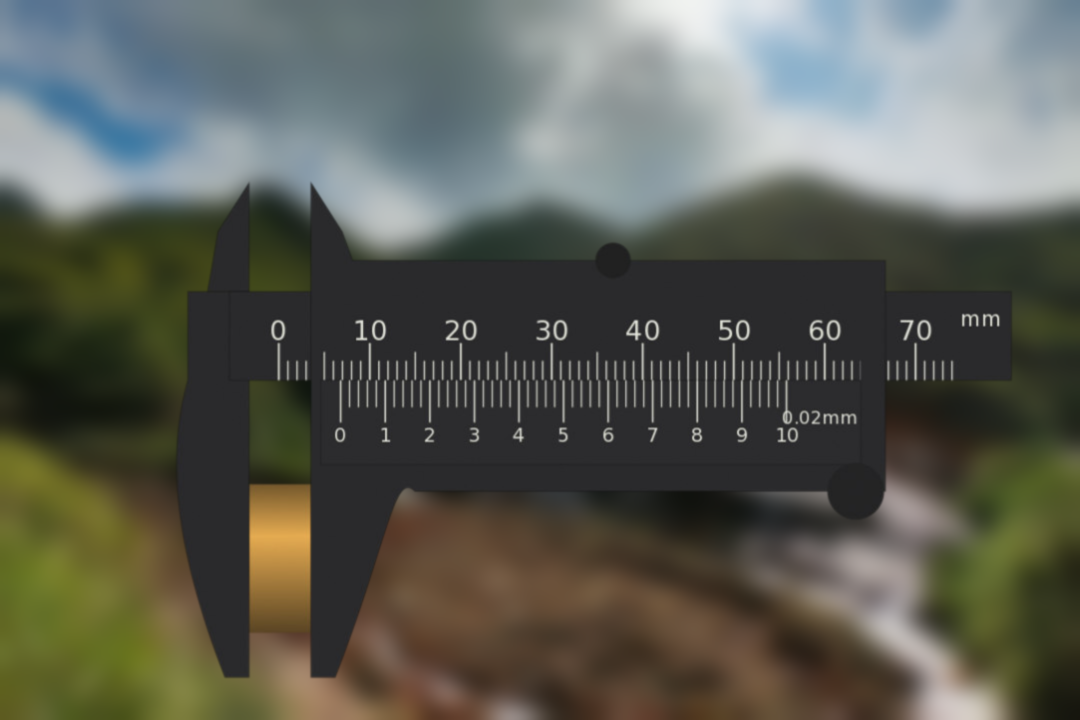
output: 6.8; mm
